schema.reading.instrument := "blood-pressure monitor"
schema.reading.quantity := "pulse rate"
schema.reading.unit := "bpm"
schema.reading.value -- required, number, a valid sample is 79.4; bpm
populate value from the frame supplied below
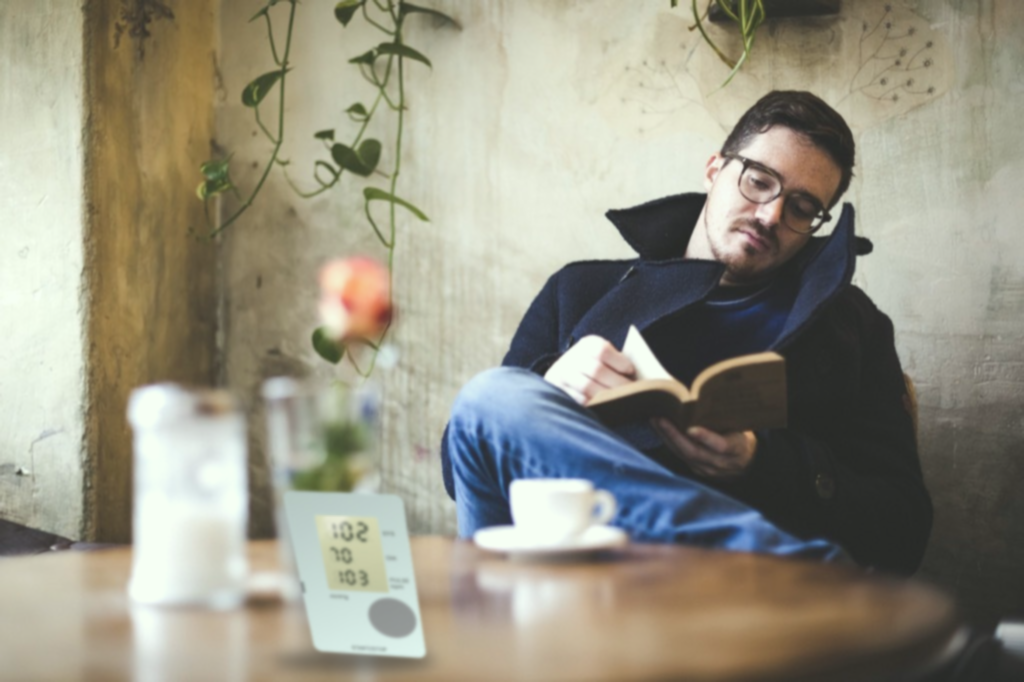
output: 103; bpm
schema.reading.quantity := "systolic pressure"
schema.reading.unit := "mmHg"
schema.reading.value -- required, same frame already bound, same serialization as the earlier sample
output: 102; mmHg
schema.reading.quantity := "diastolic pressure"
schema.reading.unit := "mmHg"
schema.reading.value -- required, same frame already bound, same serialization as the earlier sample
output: 70; mmHg
